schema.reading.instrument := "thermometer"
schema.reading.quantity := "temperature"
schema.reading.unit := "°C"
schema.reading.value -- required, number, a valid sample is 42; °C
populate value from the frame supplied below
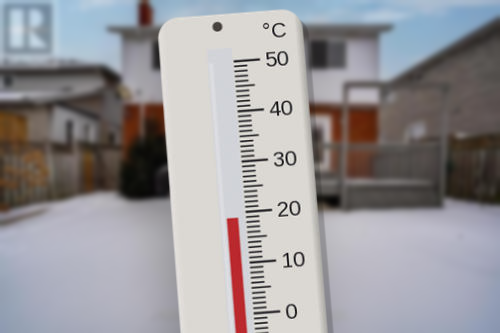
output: 19; °C
